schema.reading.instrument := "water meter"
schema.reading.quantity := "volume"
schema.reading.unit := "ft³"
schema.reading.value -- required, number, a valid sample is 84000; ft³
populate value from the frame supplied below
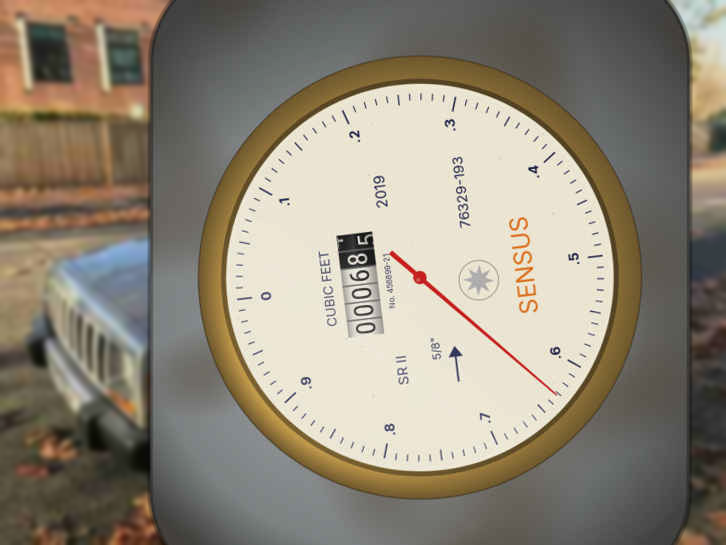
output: 684.63; ft³
